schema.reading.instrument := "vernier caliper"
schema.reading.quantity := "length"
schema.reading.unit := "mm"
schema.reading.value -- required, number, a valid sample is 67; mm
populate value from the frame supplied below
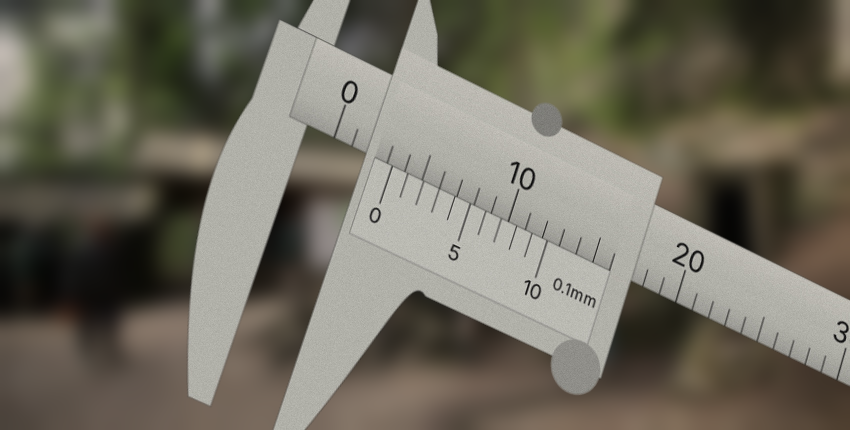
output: 3.3; mm
